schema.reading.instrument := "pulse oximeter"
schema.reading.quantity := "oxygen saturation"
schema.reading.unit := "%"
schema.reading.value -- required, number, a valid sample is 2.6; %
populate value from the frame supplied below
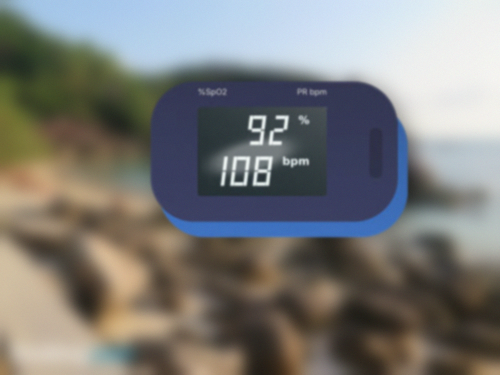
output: 92; %
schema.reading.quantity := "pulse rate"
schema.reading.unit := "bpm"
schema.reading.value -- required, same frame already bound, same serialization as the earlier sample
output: 108; bpm
